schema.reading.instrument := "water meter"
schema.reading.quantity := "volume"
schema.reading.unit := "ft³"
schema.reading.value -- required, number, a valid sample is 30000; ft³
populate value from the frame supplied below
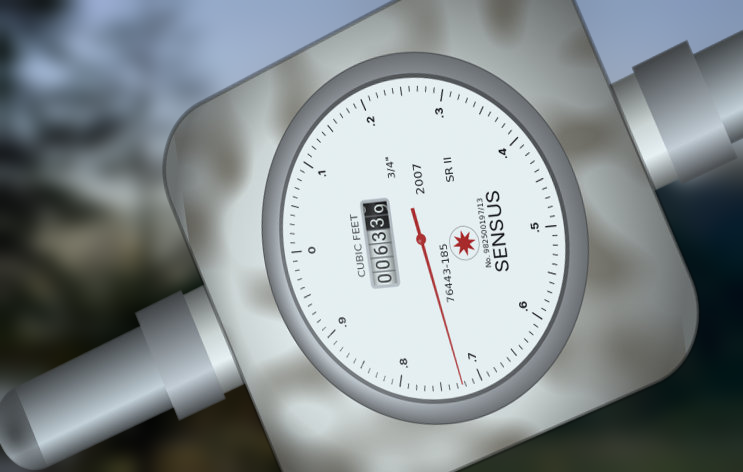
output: 6338.72; ft³
